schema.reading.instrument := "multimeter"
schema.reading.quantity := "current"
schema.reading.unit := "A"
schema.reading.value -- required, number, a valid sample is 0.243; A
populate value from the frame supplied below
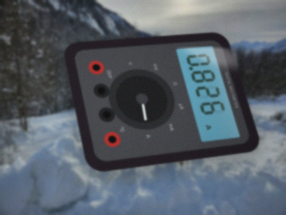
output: 0.826; A
